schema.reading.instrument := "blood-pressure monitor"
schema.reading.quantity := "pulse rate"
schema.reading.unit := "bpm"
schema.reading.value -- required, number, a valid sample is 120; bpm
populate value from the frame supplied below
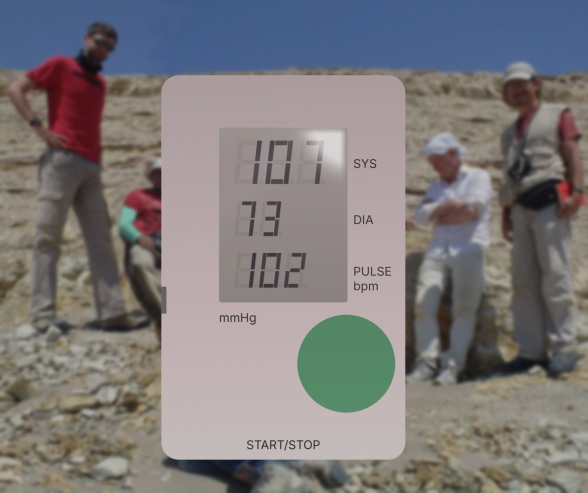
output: 102; bpm
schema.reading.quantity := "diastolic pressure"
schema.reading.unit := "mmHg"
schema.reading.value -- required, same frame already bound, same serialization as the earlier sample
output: 73; mmHg
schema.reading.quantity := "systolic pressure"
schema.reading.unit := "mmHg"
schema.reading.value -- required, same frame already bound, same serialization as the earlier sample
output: 107; mmHg
